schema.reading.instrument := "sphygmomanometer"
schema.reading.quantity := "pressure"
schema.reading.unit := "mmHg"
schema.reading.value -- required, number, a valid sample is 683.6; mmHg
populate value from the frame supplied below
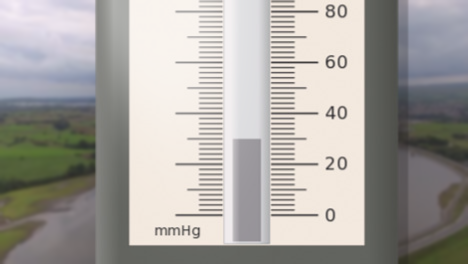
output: 30; mmHg
